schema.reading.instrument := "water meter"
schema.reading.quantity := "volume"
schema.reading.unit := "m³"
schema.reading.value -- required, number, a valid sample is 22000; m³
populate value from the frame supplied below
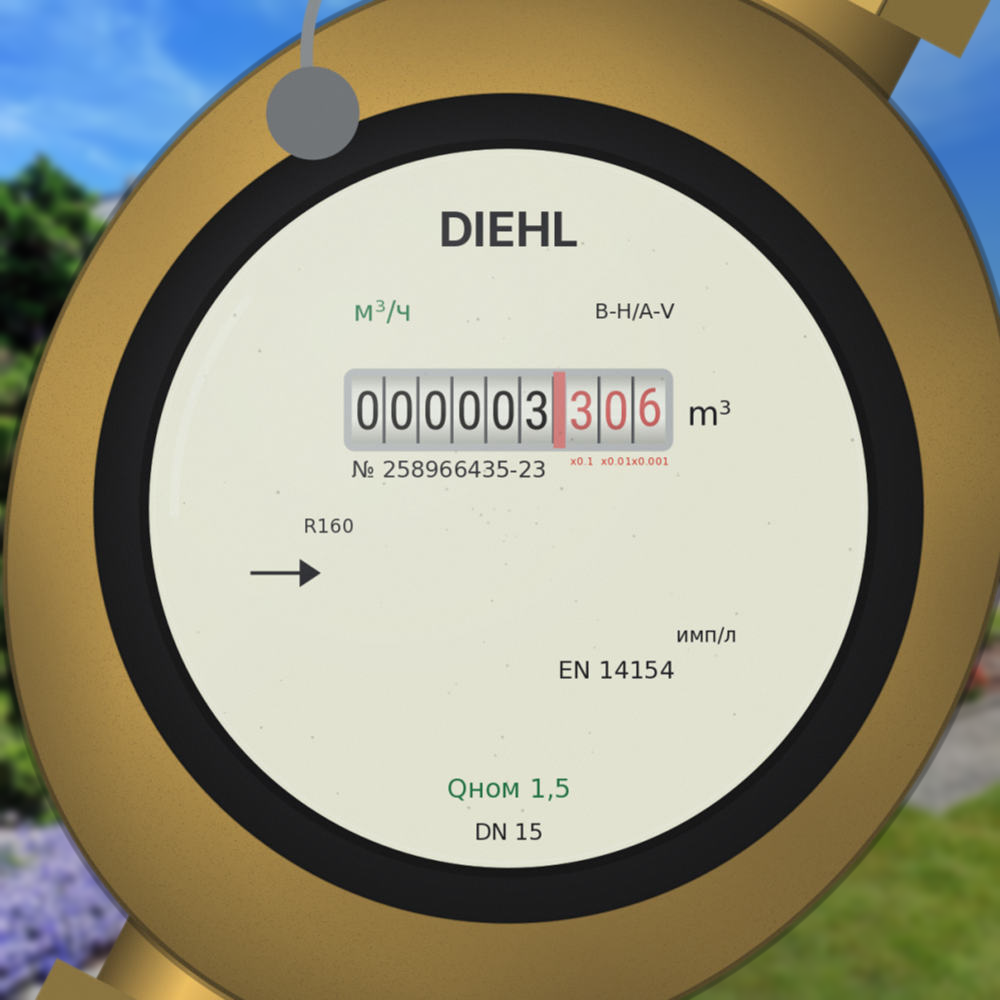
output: 3.306; m³
